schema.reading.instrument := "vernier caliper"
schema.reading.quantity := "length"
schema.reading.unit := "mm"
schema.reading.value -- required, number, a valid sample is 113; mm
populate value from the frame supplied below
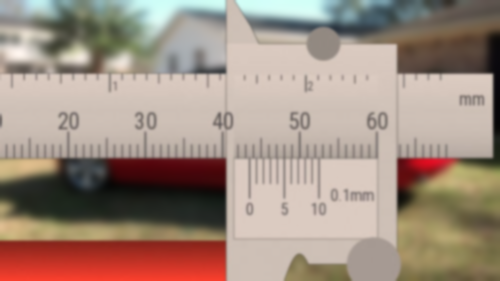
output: 43.5; mm
